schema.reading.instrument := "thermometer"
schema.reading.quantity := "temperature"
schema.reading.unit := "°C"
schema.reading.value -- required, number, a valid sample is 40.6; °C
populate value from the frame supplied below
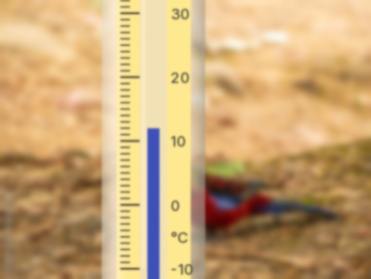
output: 12; °C
